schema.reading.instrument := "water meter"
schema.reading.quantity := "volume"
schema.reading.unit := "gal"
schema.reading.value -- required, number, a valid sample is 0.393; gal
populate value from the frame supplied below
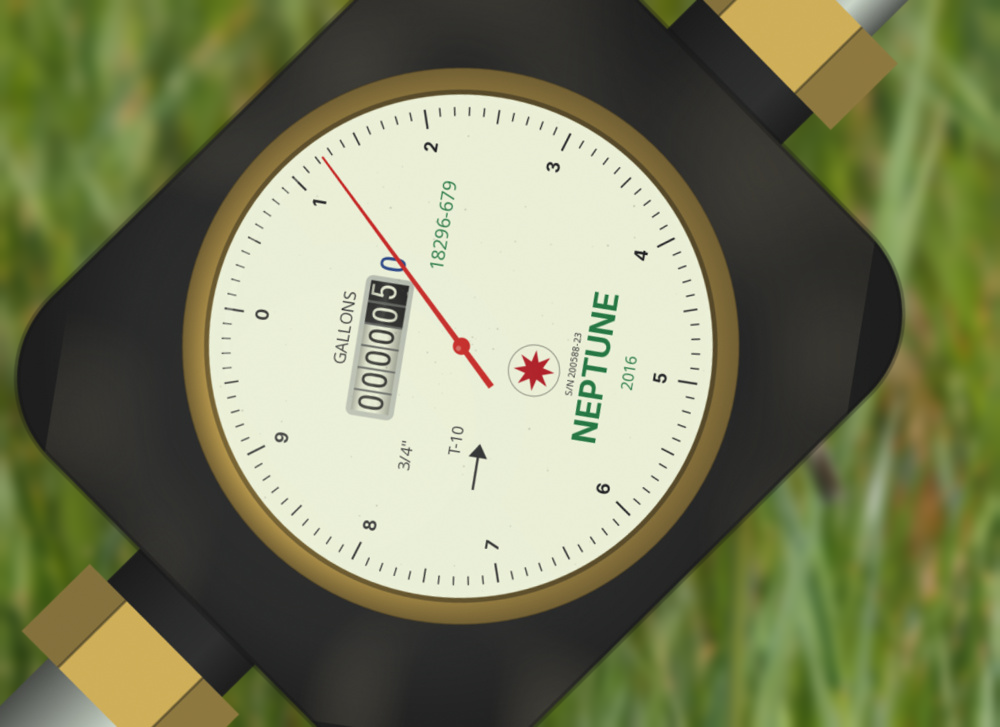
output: 51.2; gal
